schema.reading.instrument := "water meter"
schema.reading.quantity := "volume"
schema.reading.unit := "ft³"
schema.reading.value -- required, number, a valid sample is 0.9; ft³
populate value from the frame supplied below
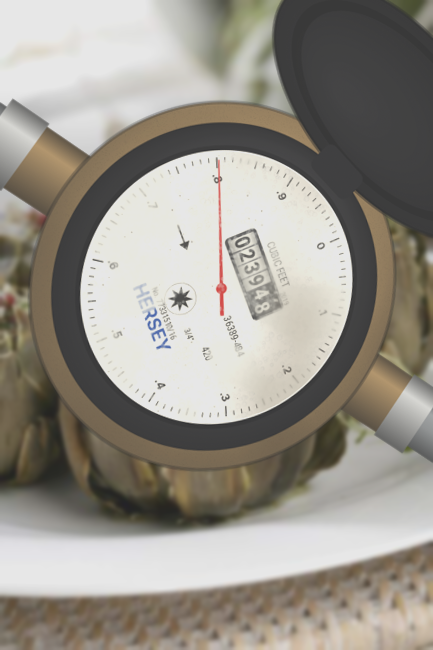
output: 23947.80; ft³
